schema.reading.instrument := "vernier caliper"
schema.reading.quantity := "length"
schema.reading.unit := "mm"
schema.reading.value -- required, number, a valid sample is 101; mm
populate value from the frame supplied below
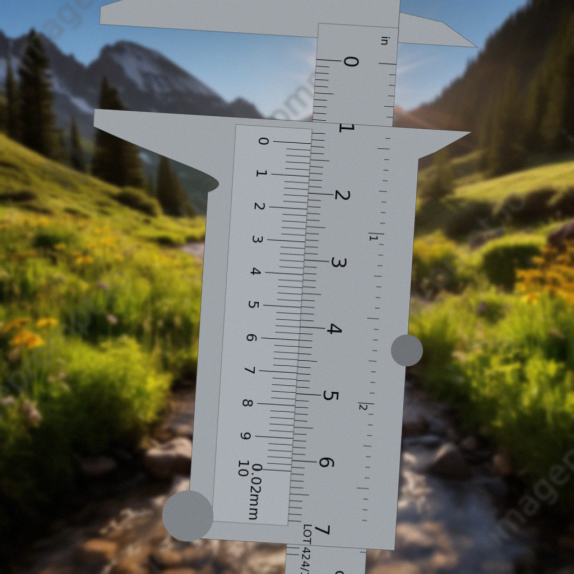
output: 12.6; mm
